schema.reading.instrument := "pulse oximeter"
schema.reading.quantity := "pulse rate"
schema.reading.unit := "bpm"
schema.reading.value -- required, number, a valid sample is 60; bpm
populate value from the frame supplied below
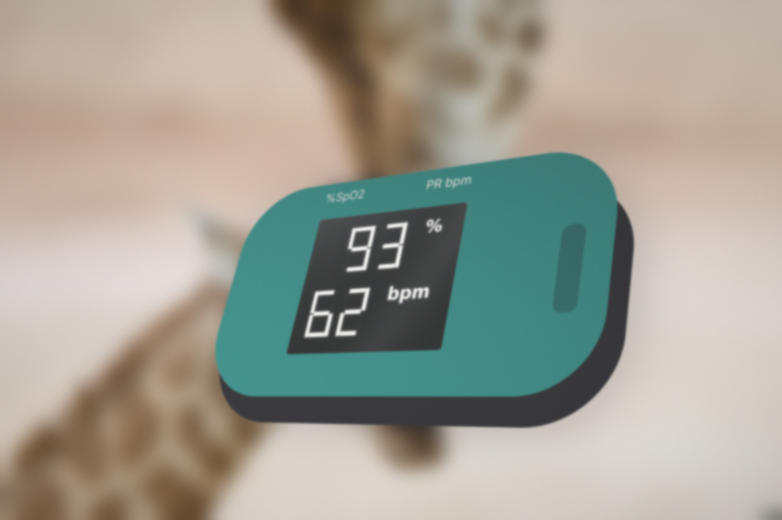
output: 62; bpm
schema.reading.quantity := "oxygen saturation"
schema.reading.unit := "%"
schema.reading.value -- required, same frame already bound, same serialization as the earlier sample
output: 93; %
